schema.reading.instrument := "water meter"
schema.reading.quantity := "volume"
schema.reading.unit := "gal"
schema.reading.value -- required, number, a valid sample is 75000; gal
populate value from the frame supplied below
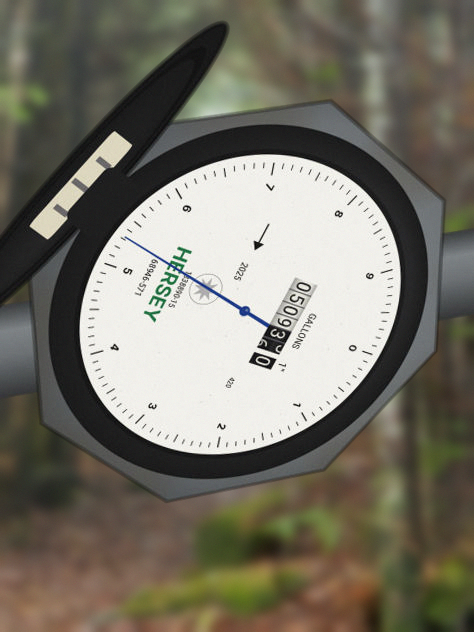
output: 509355.3; gal
